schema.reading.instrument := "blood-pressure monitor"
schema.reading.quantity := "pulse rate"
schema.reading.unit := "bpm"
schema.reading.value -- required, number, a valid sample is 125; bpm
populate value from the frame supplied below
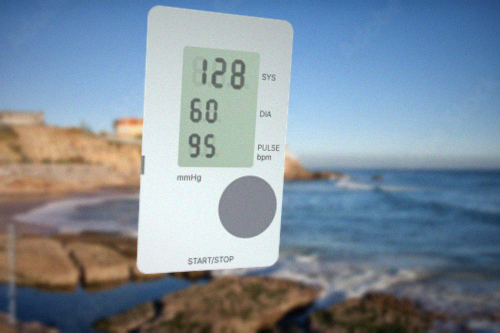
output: 95; bpm
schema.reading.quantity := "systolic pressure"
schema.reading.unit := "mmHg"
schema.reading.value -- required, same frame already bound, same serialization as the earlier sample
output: 128; mmHg
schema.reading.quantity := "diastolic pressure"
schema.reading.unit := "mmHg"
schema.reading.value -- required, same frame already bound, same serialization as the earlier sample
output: 60; mmHg
